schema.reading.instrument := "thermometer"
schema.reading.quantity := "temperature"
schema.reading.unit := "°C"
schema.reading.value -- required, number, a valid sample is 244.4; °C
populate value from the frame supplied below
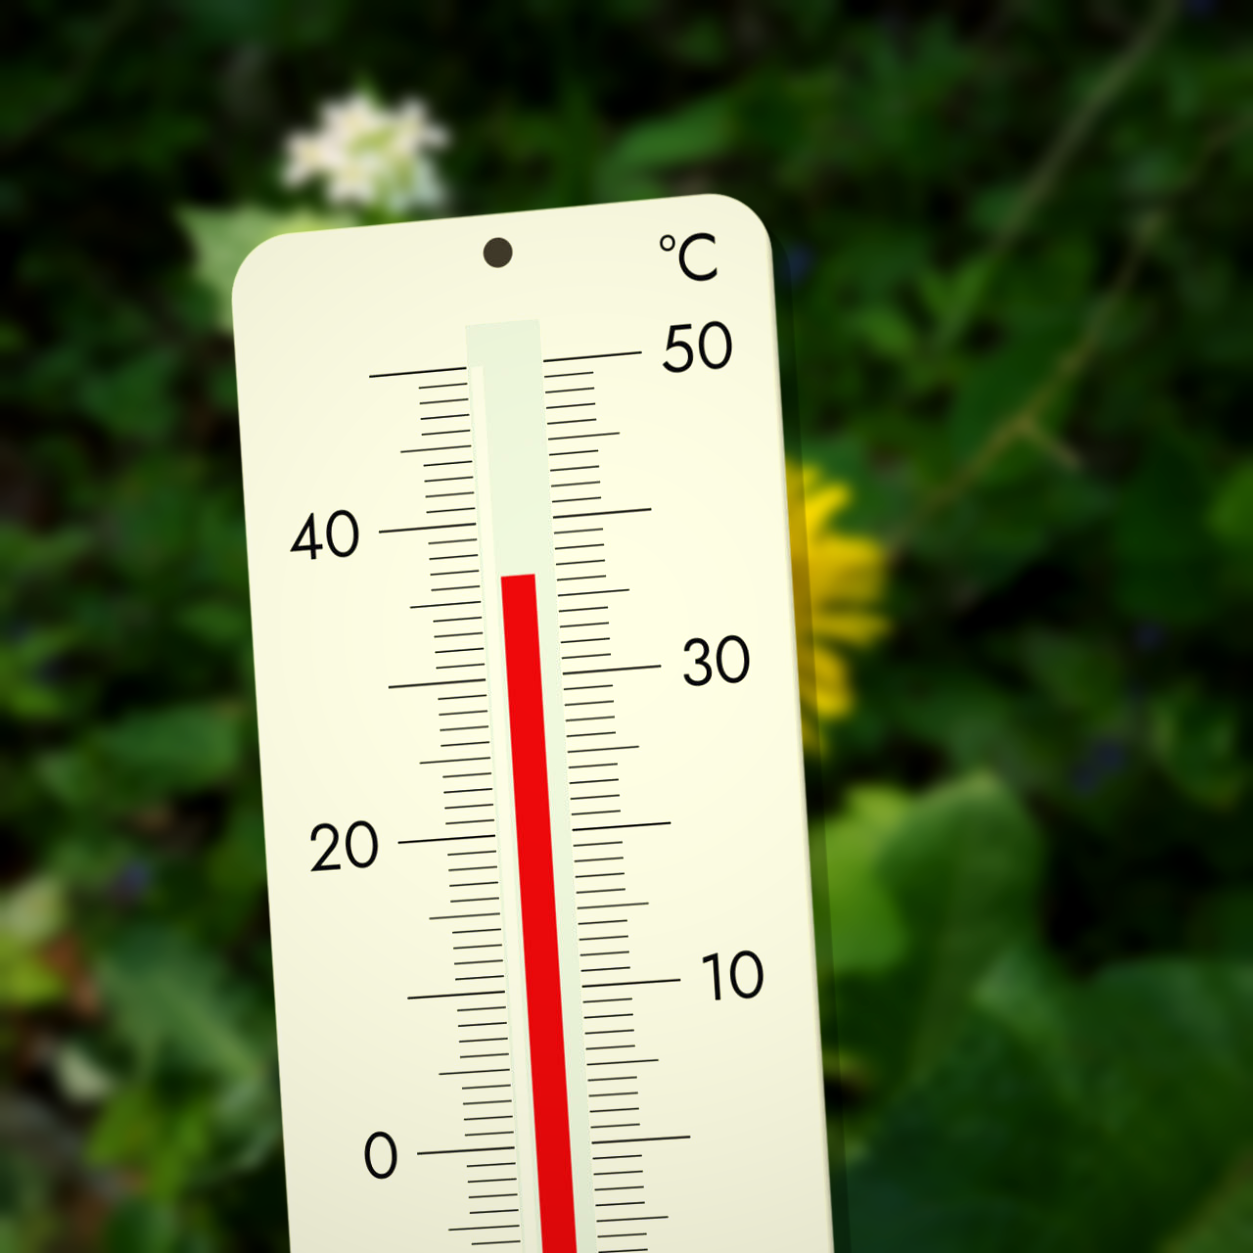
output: 36.5; °C
